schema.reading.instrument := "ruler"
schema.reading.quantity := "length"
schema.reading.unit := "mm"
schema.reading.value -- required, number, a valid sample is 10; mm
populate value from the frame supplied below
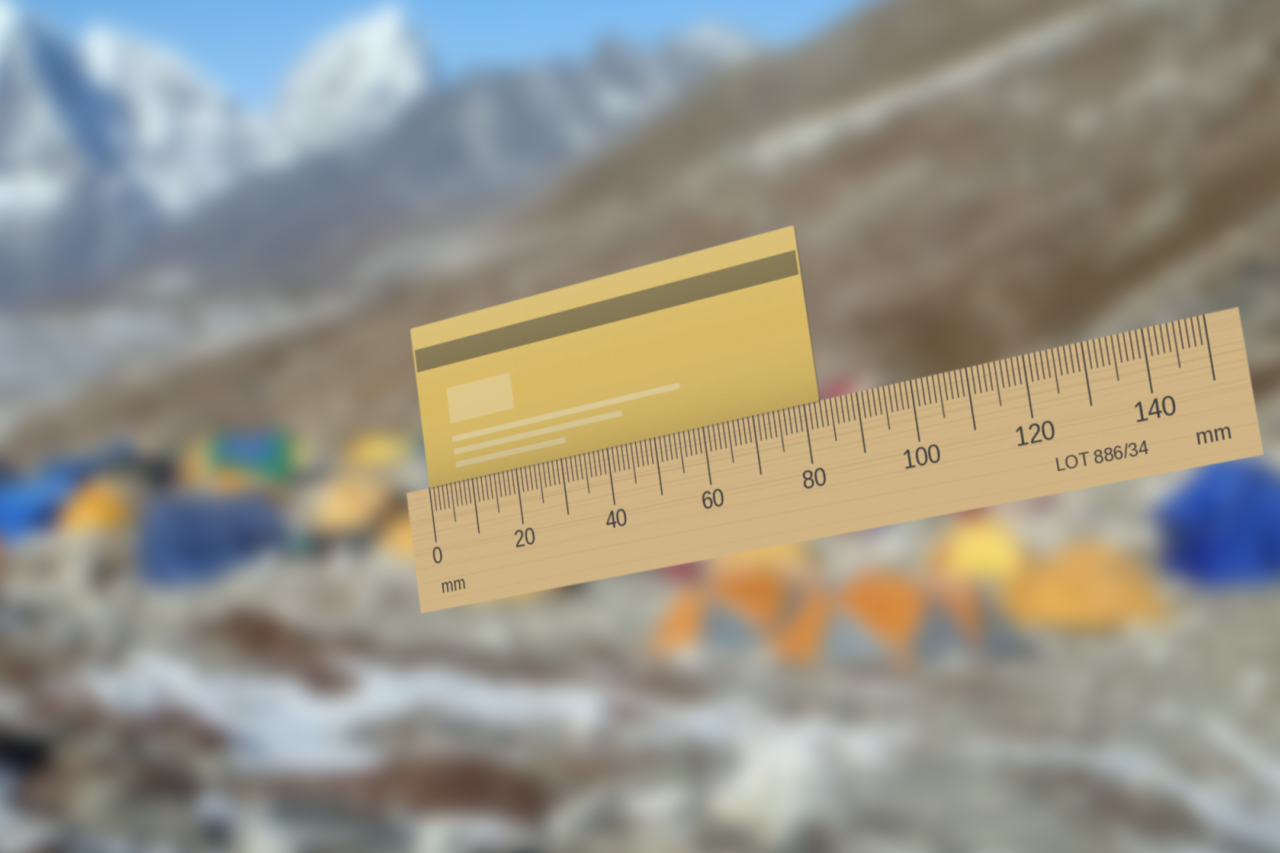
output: 83; mm
